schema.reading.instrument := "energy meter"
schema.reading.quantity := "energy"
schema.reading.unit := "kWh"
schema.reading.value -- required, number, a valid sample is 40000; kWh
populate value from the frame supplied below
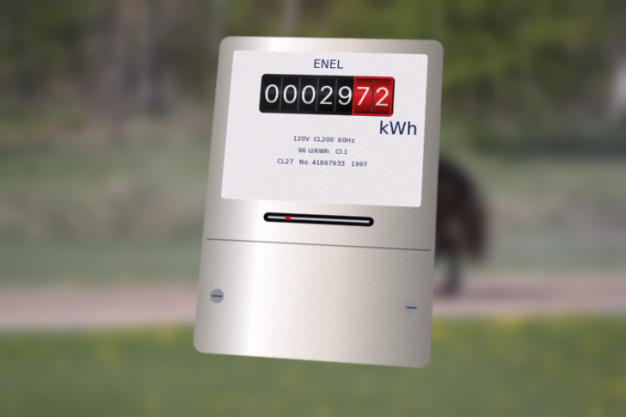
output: 29.72; kWh
